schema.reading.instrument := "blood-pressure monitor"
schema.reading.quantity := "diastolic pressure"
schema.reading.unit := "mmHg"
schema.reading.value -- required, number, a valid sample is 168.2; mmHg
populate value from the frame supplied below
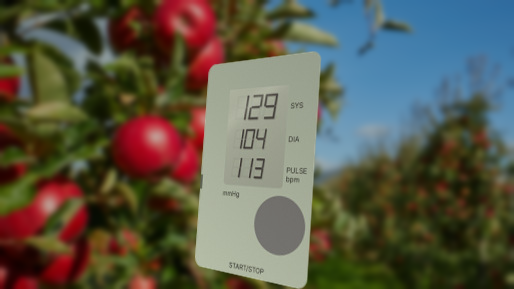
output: 104; mmHg
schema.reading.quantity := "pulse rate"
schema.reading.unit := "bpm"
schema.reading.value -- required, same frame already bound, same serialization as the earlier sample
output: 113; bpm
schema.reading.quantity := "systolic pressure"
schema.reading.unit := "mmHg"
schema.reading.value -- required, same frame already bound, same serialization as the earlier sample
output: 129; mmHg
